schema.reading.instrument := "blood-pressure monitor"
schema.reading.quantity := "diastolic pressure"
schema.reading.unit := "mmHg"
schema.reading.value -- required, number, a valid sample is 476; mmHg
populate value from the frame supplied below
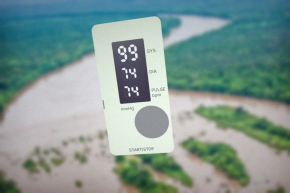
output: 74; mmHg
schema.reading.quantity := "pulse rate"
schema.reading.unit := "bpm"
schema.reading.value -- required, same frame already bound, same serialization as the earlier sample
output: 74; bpm
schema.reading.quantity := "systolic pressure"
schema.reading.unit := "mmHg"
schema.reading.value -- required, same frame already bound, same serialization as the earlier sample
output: 99; mmHg
